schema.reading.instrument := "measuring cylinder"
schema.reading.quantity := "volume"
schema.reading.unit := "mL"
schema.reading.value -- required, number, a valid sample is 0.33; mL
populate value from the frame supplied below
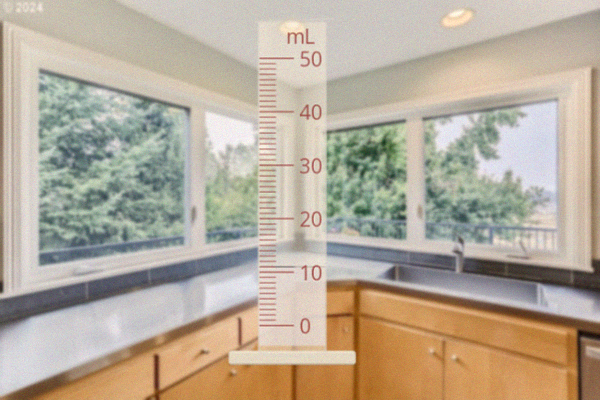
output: 11; mL
